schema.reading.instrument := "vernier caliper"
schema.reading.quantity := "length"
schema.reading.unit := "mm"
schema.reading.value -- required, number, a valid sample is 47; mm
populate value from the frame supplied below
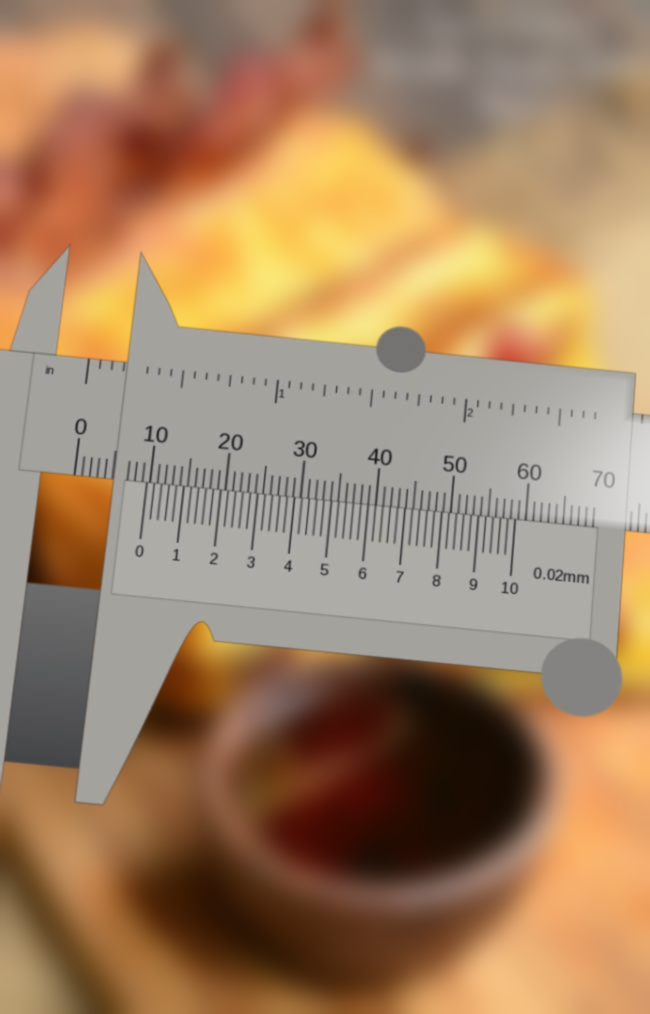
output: 9.6; mm
